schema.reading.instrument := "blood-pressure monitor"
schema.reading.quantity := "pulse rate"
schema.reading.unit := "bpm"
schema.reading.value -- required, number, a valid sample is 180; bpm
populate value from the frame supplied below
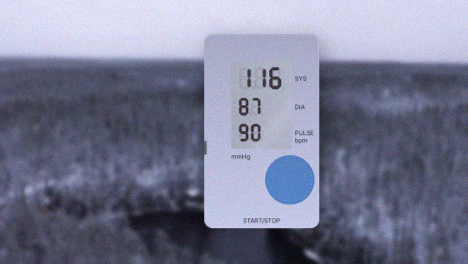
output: 90; bpm
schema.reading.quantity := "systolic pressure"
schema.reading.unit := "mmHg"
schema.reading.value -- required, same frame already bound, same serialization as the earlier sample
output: 116; mmHg
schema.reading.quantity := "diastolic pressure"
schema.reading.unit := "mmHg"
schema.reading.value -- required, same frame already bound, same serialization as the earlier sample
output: 87; mmHg
